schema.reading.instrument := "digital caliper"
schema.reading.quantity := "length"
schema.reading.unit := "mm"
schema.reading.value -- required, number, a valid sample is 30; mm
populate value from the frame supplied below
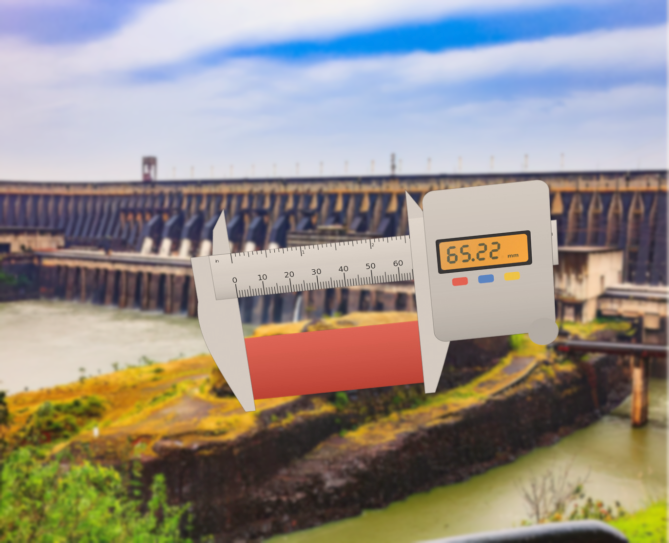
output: 65.22; mm
